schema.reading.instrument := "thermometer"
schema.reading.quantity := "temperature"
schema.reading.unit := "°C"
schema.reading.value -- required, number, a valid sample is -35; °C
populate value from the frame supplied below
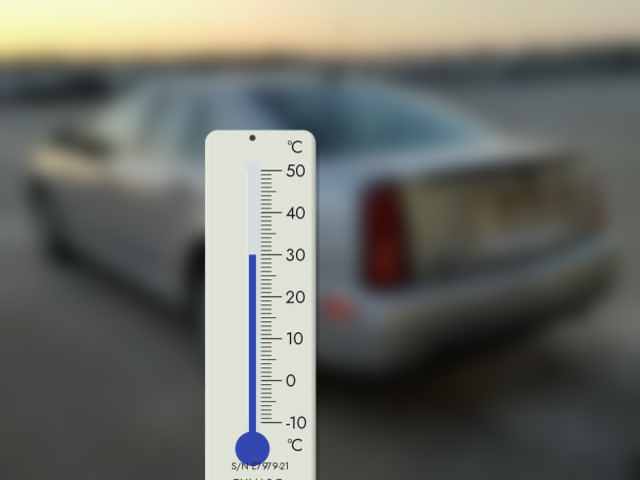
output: 30; °C
